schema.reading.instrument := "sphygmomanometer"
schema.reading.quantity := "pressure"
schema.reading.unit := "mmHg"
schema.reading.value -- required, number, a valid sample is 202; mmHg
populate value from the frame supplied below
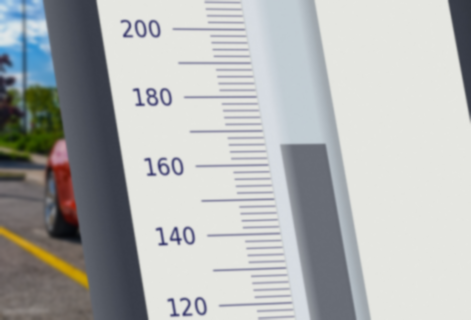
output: 166; mmHg
